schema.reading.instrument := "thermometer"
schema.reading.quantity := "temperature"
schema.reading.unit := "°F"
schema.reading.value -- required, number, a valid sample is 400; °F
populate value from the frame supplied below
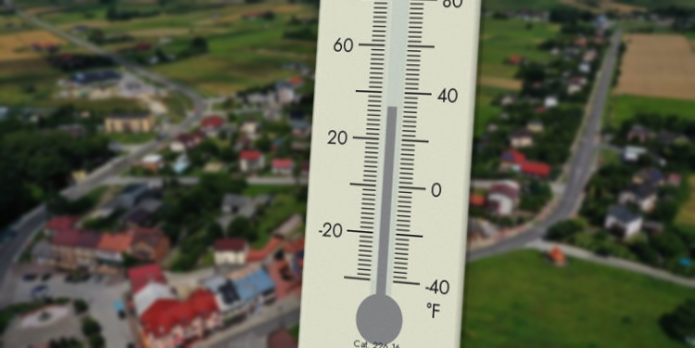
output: 34; °F
